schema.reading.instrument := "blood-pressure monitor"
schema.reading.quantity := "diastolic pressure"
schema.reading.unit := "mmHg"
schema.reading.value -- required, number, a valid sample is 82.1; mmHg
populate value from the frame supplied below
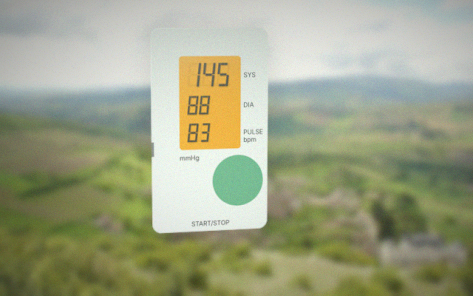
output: 88; mmHg
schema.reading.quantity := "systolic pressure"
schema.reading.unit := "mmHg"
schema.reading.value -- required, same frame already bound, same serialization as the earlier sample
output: 145; mmHg
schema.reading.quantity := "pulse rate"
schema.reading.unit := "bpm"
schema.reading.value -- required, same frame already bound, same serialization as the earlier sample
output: 83; bpm
